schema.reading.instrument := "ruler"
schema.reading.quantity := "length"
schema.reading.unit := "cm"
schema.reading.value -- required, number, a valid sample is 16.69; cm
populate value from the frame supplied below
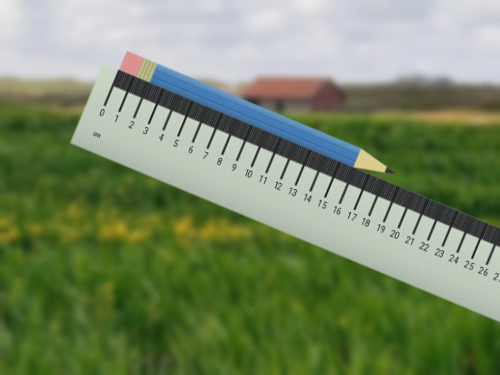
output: 18.5; cm
